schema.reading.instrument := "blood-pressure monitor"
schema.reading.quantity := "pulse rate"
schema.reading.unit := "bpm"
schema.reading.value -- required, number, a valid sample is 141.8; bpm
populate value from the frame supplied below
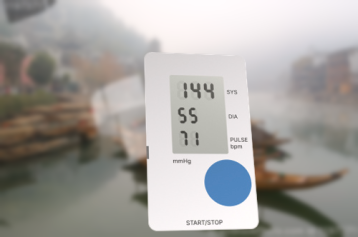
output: 71; bpm
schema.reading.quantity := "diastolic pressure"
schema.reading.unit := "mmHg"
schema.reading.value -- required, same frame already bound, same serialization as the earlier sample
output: 55; mmHg
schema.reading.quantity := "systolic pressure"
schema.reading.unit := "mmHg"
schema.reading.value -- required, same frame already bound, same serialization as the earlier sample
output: 144; mmHg
